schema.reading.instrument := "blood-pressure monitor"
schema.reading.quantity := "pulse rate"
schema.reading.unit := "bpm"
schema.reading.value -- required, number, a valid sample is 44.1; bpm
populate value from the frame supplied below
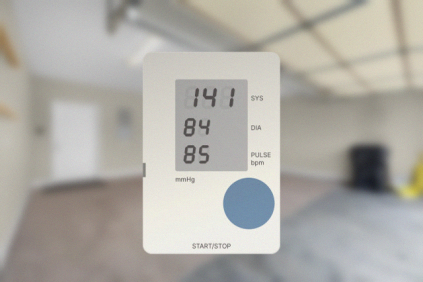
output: 85; bpm
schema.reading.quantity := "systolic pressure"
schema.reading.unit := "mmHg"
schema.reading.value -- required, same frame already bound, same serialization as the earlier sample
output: 141; mmHg
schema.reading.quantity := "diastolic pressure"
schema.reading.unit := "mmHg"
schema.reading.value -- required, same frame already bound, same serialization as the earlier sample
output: 84; mmHg
